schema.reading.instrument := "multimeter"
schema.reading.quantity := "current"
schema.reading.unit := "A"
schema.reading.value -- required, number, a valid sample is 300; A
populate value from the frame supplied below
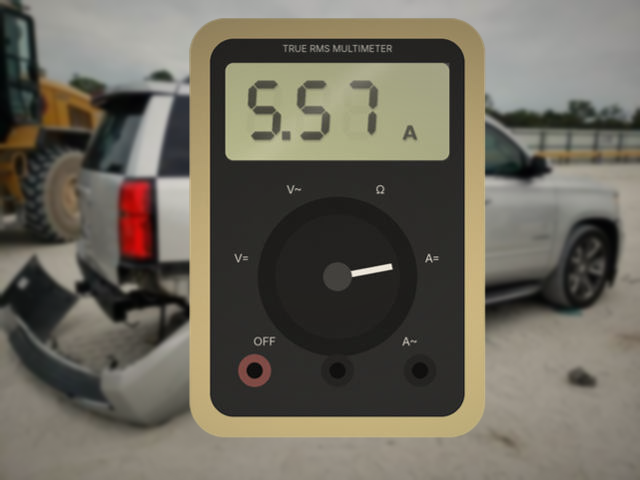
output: 5.57; A
